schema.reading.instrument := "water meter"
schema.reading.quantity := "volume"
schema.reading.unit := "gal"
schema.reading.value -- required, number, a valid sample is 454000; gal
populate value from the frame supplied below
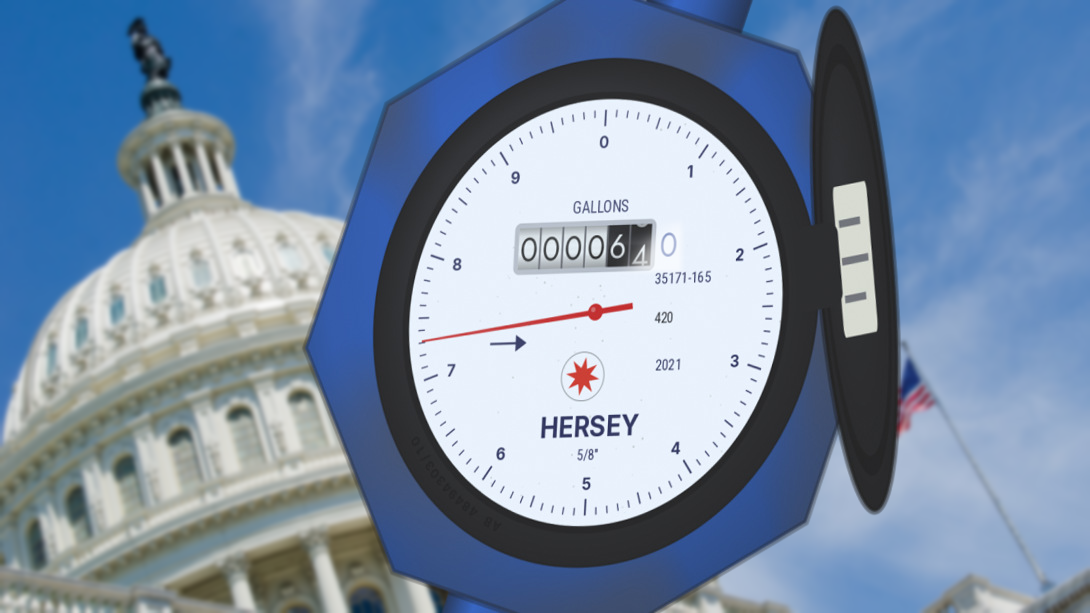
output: 637.3; gal
